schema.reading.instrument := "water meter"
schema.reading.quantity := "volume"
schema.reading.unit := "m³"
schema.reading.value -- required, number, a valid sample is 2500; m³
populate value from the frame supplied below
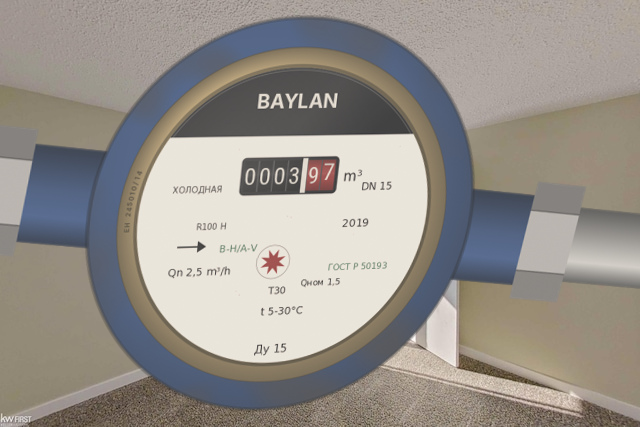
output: 3.97; m³
